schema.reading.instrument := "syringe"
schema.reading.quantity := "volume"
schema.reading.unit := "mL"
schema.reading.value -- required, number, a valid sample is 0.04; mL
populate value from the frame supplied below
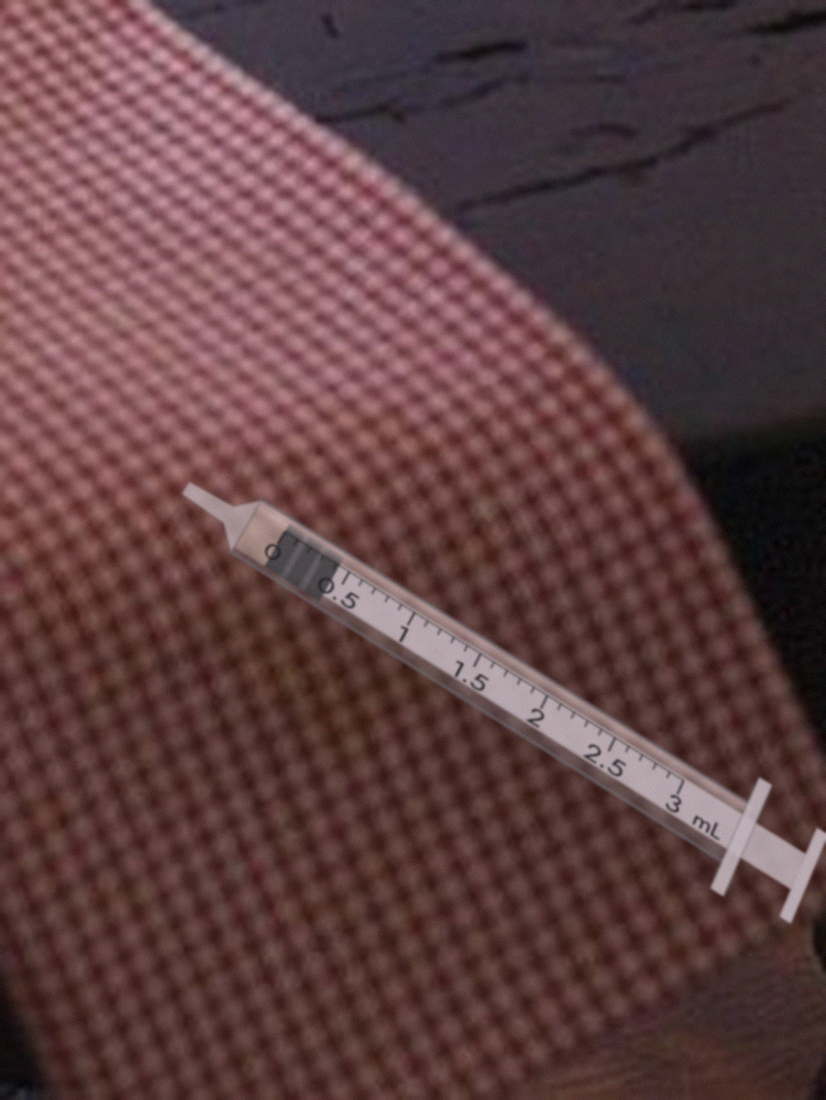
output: 0; mL
